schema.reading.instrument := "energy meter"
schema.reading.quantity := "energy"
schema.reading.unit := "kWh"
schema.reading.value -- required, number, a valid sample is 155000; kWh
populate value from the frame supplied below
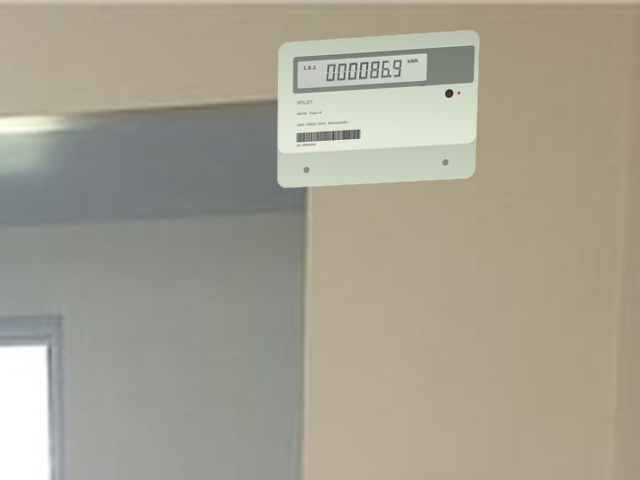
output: 86.9; kWh
